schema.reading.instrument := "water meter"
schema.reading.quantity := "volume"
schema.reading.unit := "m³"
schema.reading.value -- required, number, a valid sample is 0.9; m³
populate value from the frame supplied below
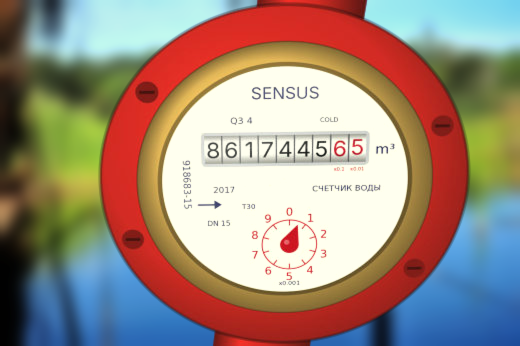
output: 8617445.650; m³
